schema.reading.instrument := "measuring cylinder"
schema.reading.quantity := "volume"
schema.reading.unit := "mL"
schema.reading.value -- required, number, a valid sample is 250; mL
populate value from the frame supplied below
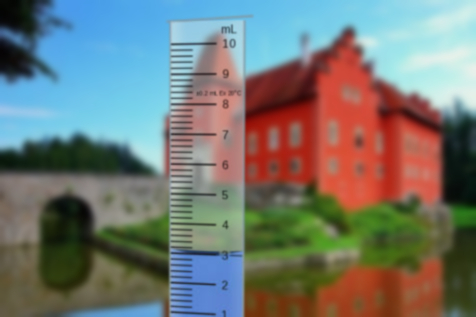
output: 3; mL
